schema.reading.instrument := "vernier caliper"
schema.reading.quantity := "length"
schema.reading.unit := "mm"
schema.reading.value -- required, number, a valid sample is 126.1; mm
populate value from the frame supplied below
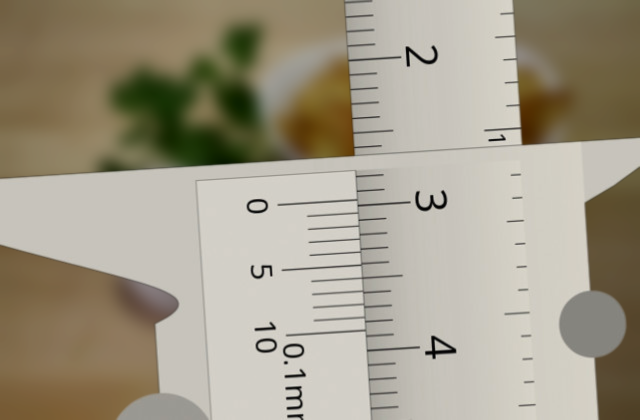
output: 29.6; mm
